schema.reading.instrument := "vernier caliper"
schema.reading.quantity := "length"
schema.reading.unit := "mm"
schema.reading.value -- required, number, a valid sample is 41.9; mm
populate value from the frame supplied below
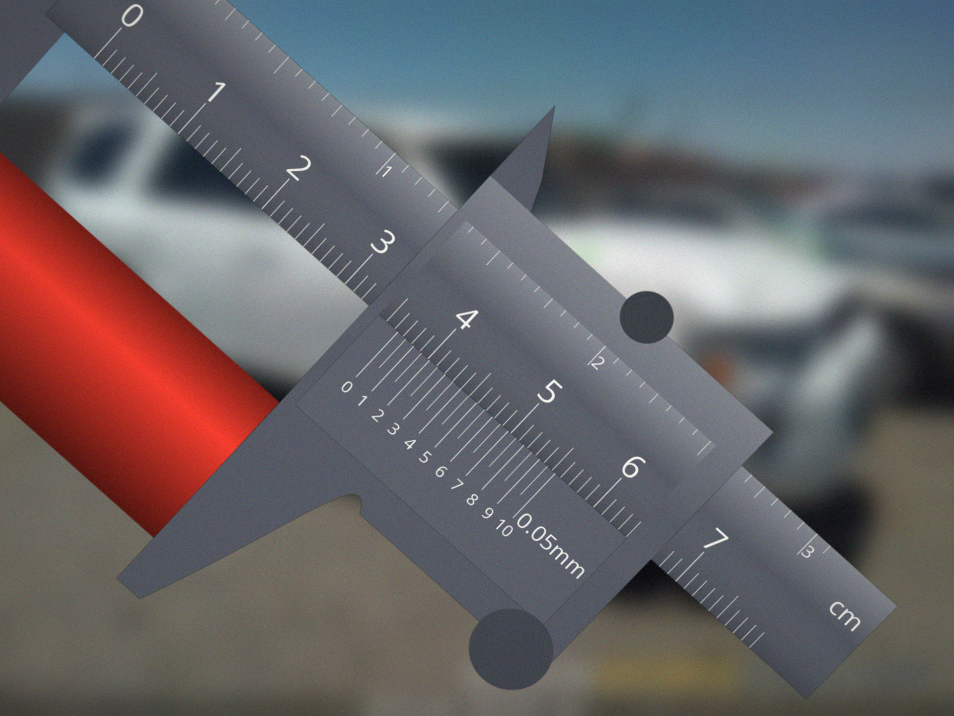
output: 36.4; mm
